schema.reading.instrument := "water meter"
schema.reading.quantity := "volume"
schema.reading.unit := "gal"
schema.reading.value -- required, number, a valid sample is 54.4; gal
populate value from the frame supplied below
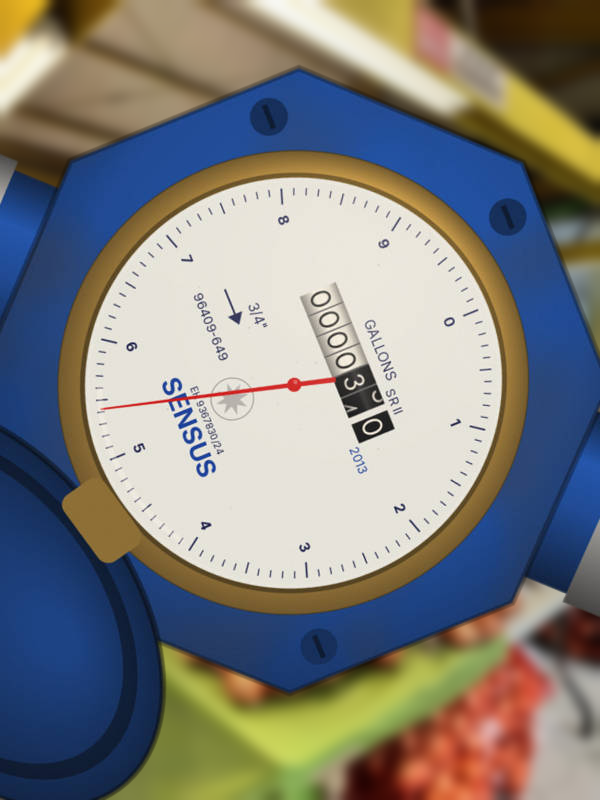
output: 335.4; gal
